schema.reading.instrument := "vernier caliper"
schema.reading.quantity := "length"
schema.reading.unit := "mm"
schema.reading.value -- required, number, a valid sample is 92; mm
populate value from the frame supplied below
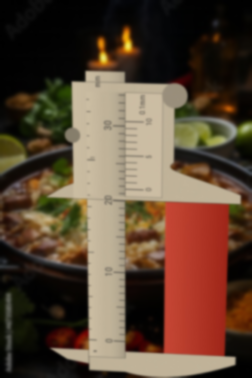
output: 21.6; mm
